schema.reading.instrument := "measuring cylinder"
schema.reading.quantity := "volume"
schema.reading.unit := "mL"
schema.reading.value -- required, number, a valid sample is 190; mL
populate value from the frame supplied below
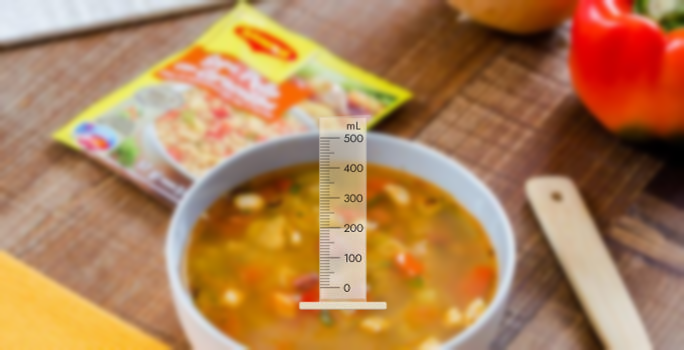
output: 200; mL
